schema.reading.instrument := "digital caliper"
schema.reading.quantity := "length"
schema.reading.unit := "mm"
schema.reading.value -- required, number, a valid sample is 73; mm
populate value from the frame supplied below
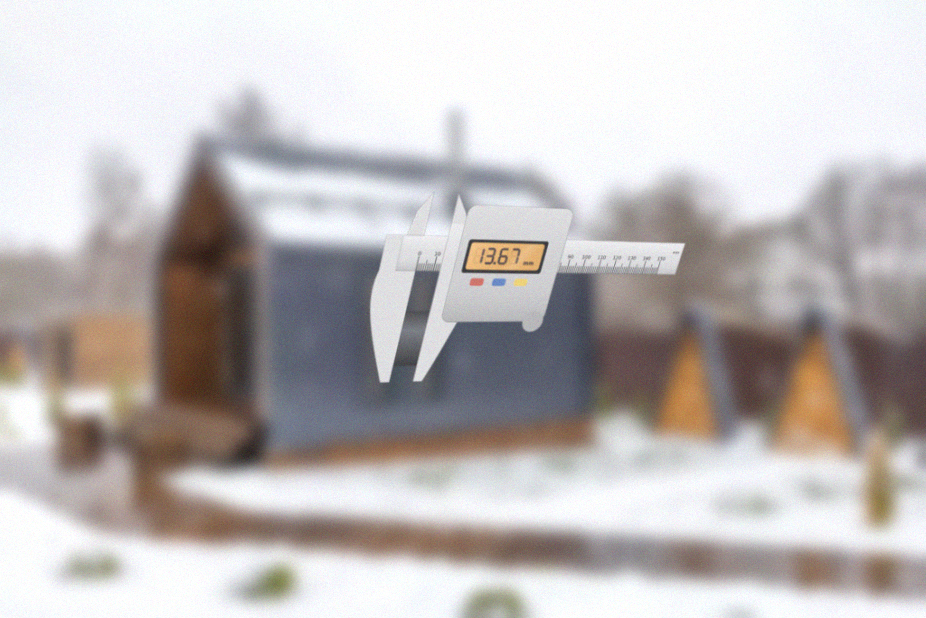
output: 13.67; mm
